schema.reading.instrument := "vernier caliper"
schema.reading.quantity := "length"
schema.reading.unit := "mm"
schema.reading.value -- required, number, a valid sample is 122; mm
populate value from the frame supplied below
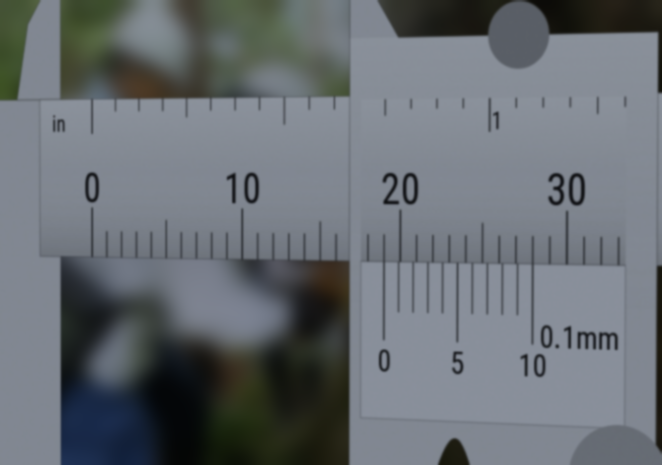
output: 19.0; mm
